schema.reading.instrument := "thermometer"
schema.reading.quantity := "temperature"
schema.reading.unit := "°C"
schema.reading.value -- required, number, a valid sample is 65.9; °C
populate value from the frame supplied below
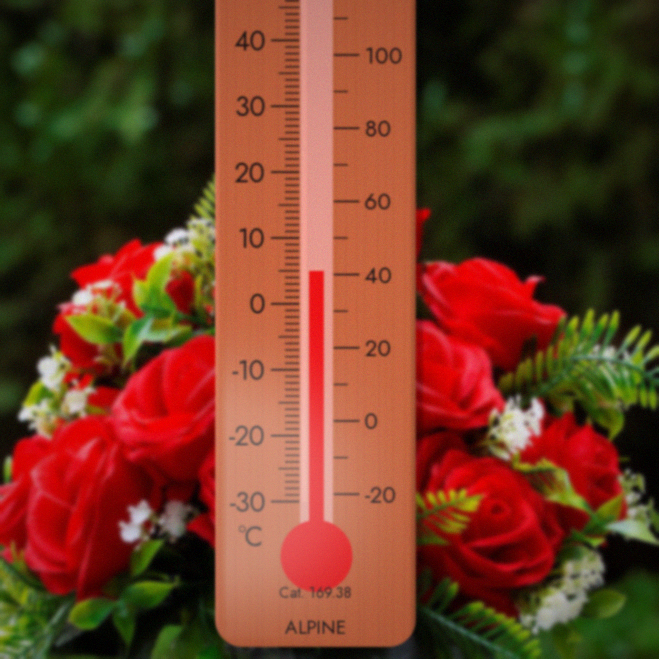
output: 5; °C
